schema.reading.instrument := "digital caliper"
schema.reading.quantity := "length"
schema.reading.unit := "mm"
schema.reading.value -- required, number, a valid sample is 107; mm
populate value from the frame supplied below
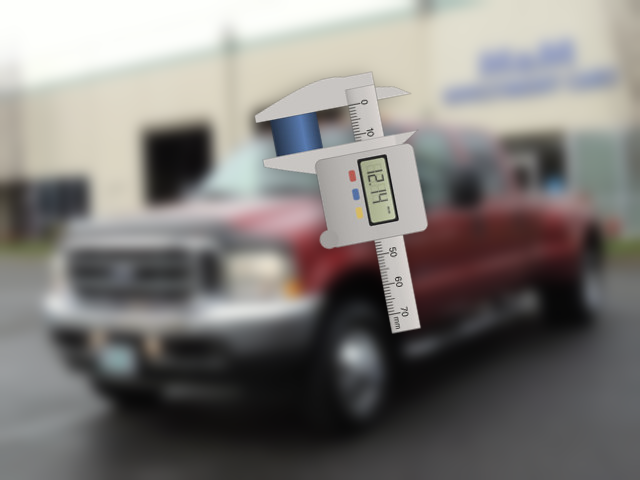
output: 12.14; mm
